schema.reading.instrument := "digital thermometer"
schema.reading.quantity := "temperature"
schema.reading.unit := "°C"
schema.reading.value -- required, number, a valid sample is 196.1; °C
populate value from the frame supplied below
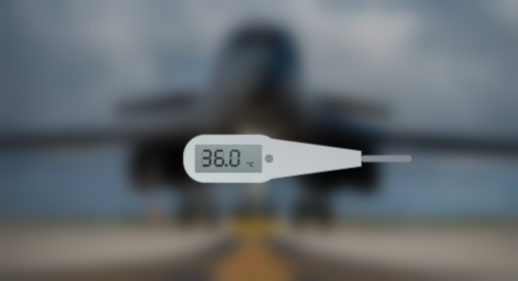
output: 36.0; °C
